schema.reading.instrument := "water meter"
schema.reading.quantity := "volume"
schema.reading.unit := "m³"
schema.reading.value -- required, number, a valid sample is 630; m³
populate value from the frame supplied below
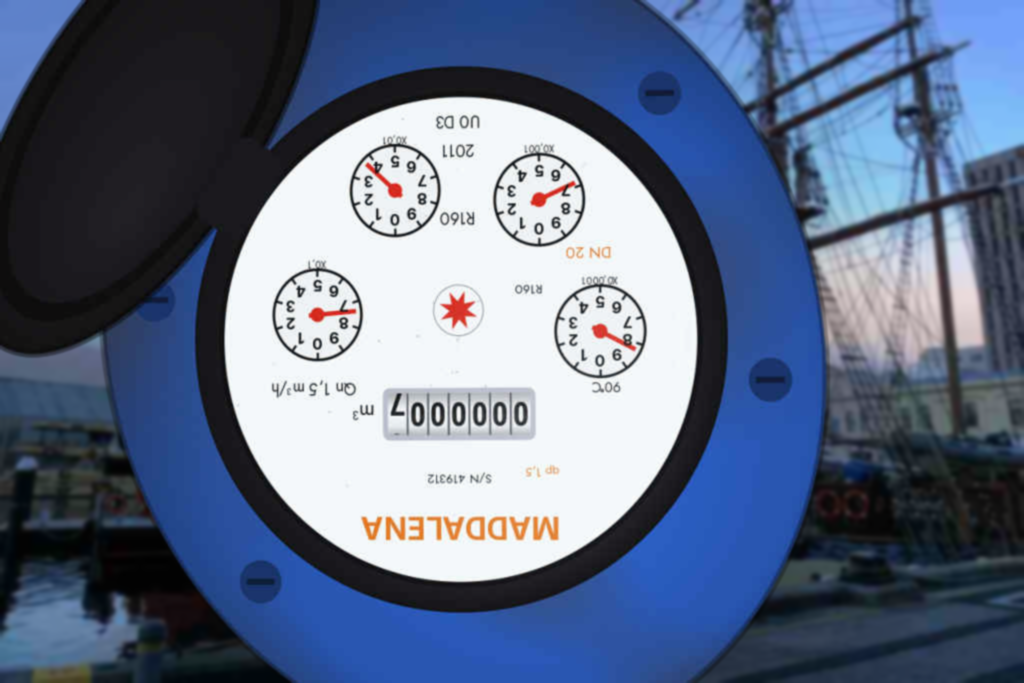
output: 6.7368; m³
